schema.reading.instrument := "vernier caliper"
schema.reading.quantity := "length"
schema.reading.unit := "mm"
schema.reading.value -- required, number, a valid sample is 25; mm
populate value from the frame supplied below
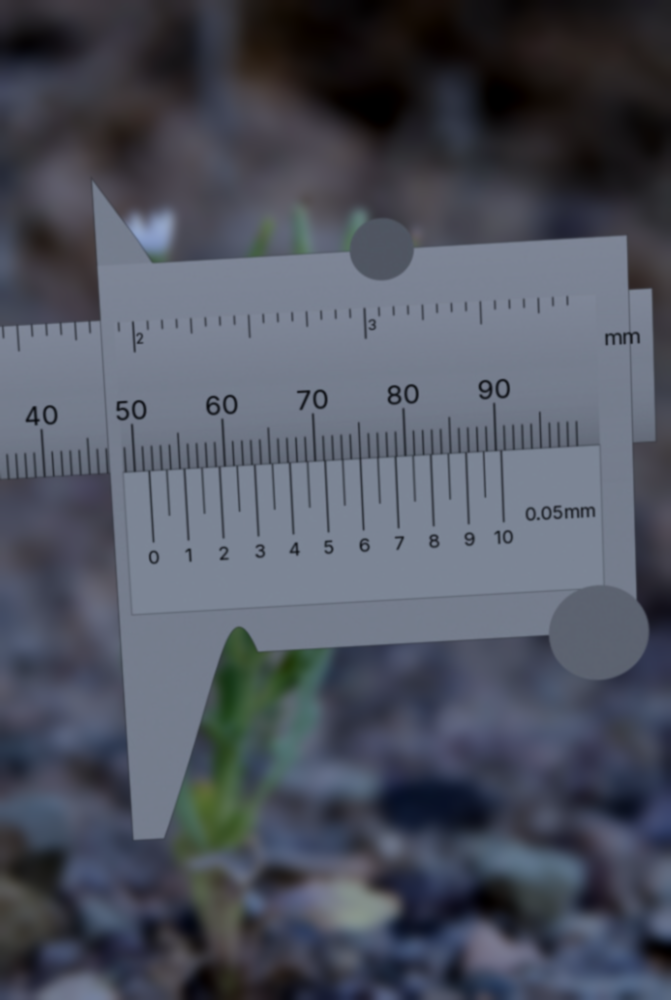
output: 51.6; mm
